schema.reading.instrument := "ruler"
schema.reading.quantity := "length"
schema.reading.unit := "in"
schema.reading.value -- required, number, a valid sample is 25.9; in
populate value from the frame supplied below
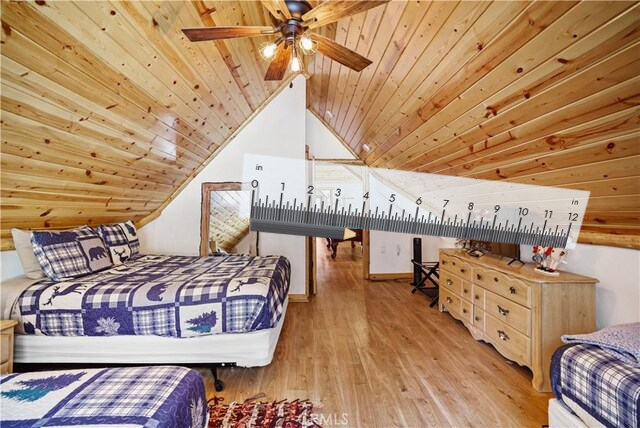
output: 4; in
